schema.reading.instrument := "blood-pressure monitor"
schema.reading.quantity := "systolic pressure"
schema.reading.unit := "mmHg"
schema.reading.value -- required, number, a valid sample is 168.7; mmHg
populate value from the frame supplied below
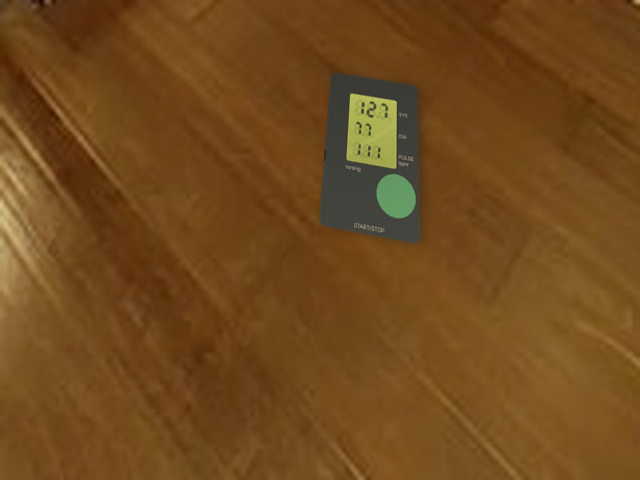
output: 127; mmHg
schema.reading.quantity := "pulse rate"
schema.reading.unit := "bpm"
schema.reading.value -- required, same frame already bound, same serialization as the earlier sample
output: 111; bpm
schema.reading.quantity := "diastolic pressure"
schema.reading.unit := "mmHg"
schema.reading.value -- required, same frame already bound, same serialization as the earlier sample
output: 77; mmHg
